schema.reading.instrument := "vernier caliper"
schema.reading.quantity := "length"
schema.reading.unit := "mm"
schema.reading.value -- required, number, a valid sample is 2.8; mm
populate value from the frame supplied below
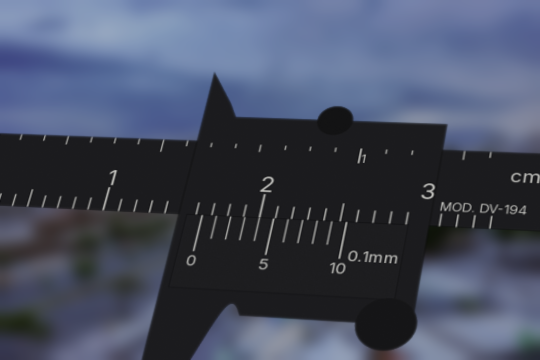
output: 16.4; mm
